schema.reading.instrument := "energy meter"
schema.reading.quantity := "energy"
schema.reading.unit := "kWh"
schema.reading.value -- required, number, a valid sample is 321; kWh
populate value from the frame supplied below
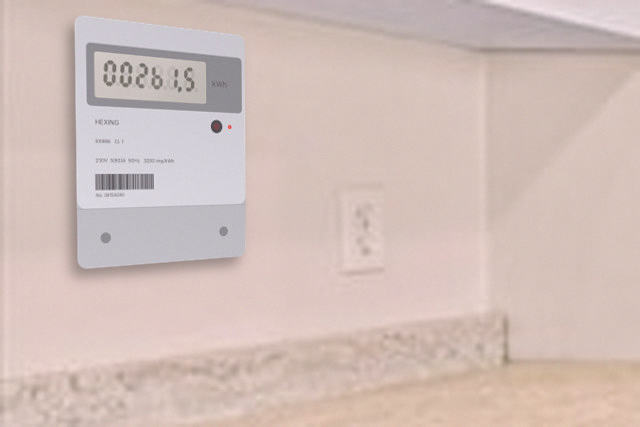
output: 261.5; kWh
